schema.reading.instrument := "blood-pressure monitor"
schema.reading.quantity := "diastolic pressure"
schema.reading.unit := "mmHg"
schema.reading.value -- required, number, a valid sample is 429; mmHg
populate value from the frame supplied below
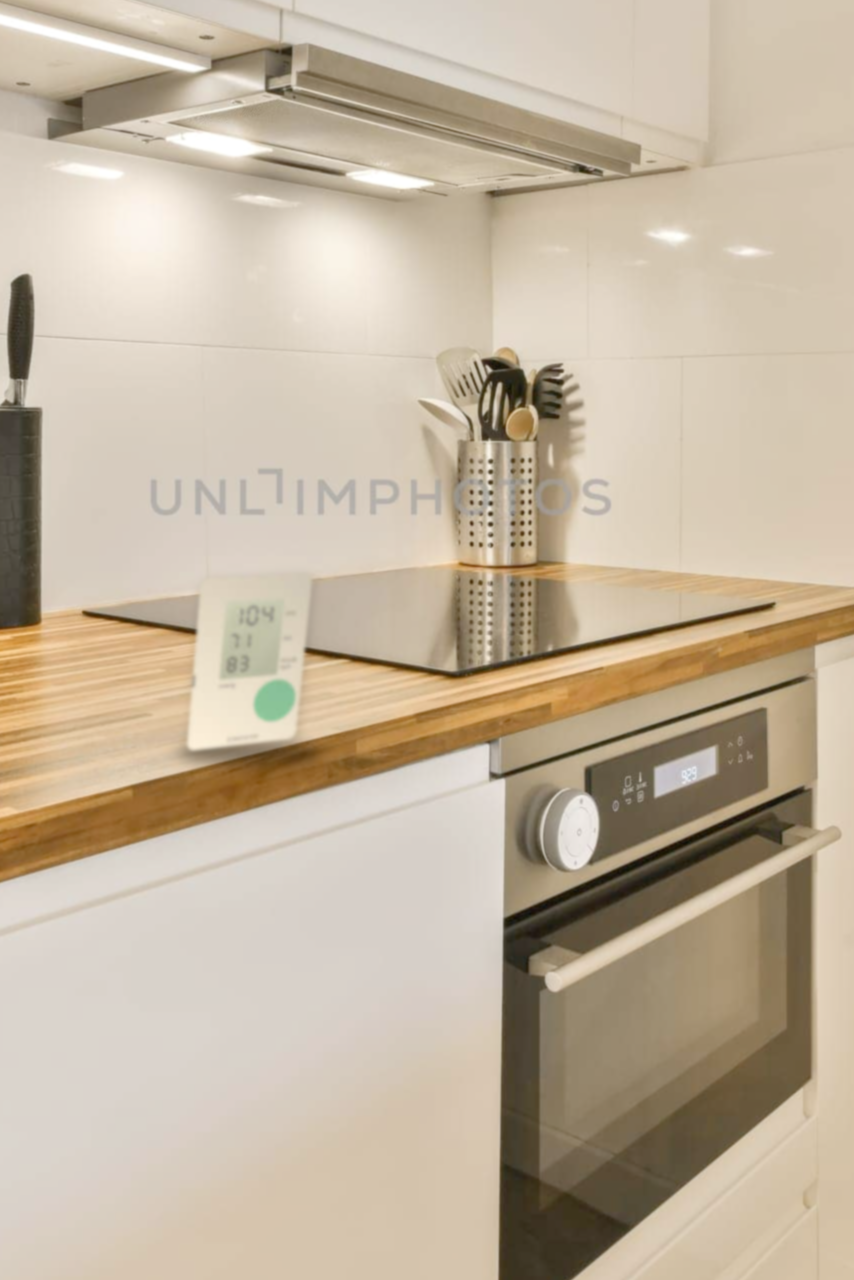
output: 71; mmHg
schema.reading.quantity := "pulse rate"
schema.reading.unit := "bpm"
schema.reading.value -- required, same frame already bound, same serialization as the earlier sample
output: 83; bpm
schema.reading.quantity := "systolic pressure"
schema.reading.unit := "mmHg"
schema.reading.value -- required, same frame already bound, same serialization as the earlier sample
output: 104; mmHg
